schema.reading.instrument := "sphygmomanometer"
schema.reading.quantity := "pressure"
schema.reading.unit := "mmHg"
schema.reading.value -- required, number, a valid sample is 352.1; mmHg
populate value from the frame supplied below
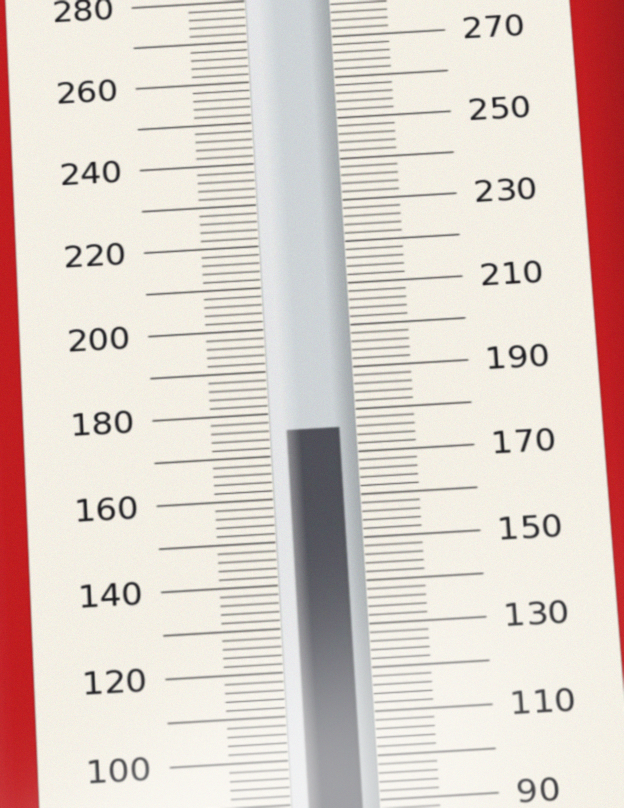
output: 176; mmHg
